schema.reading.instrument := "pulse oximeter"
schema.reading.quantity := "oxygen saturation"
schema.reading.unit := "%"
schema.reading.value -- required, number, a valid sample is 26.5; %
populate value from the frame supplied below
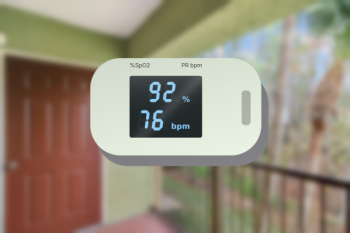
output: 92; %
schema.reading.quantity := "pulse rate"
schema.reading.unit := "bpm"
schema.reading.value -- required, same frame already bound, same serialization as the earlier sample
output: 76; bpm
